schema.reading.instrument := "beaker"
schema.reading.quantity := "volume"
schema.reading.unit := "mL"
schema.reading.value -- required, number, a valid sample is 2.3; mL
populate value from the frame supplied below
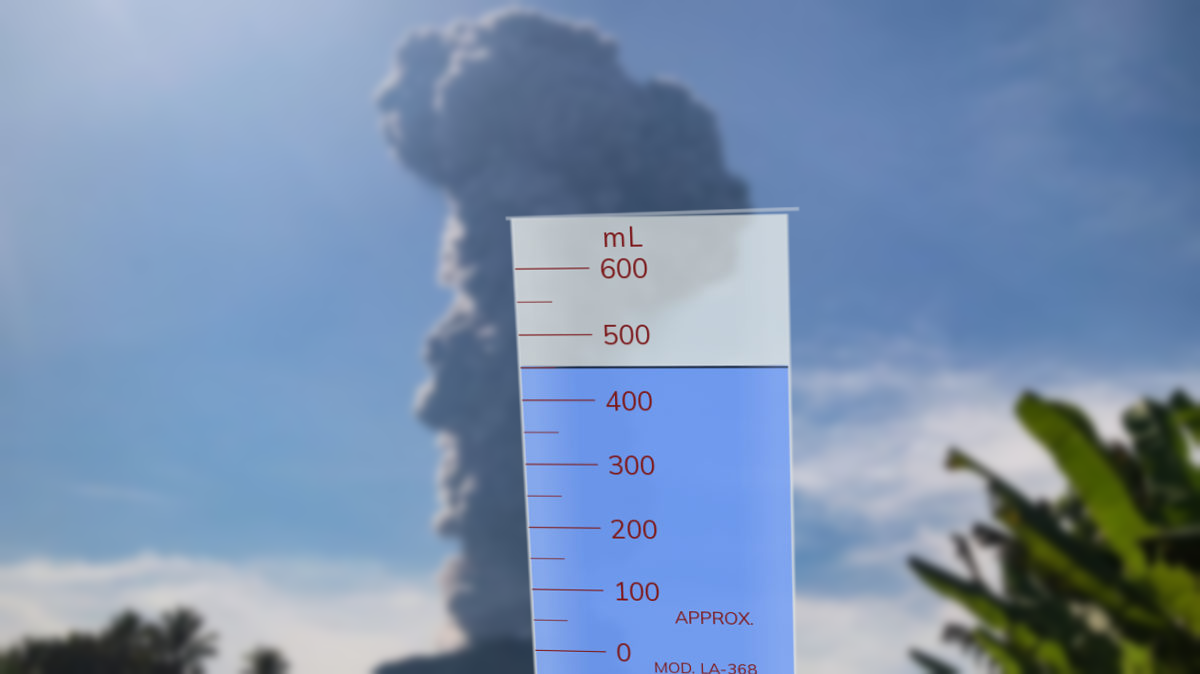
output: 450; mL
